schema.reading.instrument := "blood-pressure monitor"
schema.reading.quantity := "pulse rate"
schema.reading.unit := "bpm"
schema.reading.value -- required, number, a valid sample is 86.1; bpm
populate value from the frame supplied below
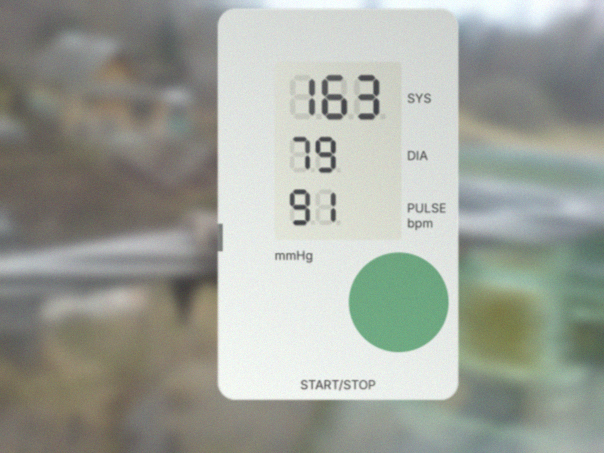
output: 91; bpm
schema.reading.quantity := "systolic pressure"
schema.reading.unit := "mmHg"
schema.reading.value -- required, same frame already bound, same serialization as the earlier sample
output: 163; mmHg
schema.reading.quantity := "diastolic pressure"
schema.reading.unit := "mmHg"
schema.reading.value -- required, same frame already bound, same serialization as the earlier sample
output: 79; mmHg
